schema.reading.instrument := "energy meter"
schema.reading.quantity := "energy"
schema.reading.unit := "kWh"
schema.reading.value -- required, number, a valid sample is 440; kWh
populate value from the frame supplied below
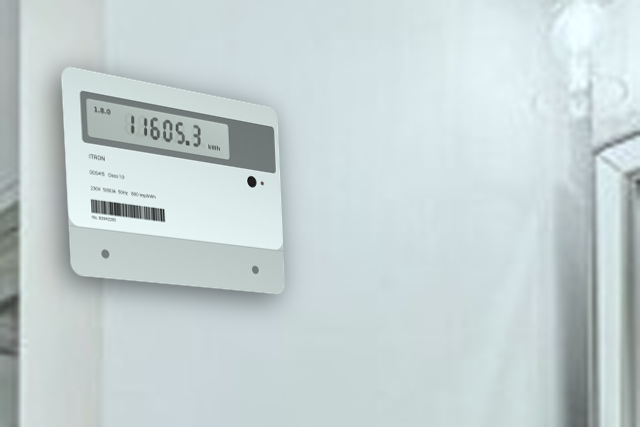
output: 11605.3; kWh
